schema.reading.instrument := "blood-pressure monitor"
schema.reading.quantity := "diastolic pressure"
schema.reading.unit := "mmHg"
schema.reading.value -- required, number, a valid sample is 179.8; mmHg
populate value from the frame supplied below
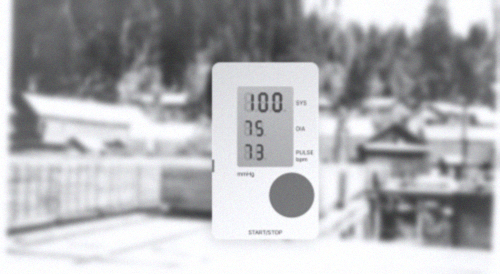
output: 75; mmHg
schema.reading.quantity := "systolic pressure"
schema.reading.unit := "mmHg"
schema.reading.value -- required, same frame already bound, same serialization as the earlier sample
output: 100; mmHg
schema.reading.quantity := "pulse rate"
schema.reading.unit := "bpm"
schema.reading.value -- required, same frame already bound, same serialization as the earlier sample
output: 73; bpm
